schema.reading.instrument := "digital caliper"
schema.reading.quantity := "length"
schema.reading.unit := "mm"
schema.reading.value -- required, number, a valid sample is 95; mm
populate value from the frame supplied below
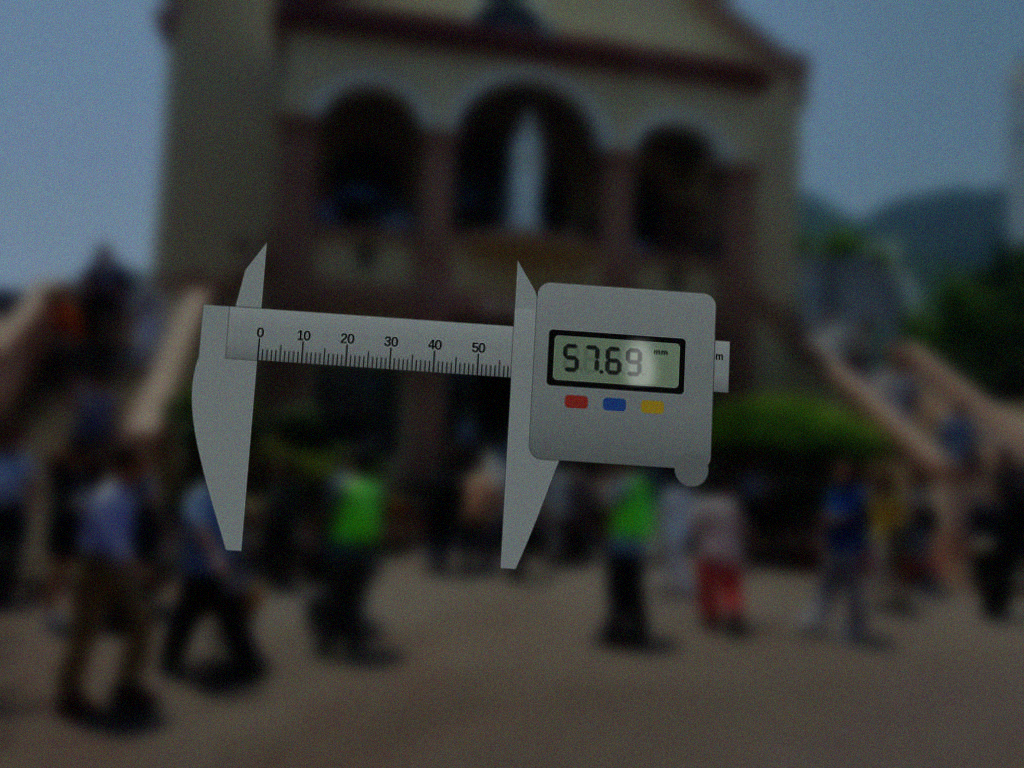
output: 57.69; mm
